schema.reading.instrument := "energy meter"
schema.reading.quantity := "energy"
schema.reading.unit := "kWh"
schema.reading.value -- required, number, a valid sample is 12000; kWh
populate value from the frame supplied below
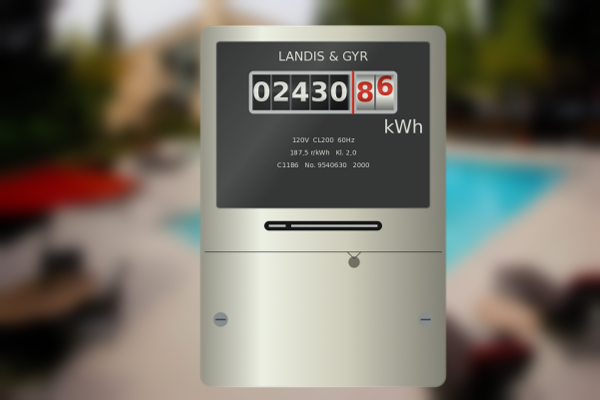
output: 2430.86; kWh
